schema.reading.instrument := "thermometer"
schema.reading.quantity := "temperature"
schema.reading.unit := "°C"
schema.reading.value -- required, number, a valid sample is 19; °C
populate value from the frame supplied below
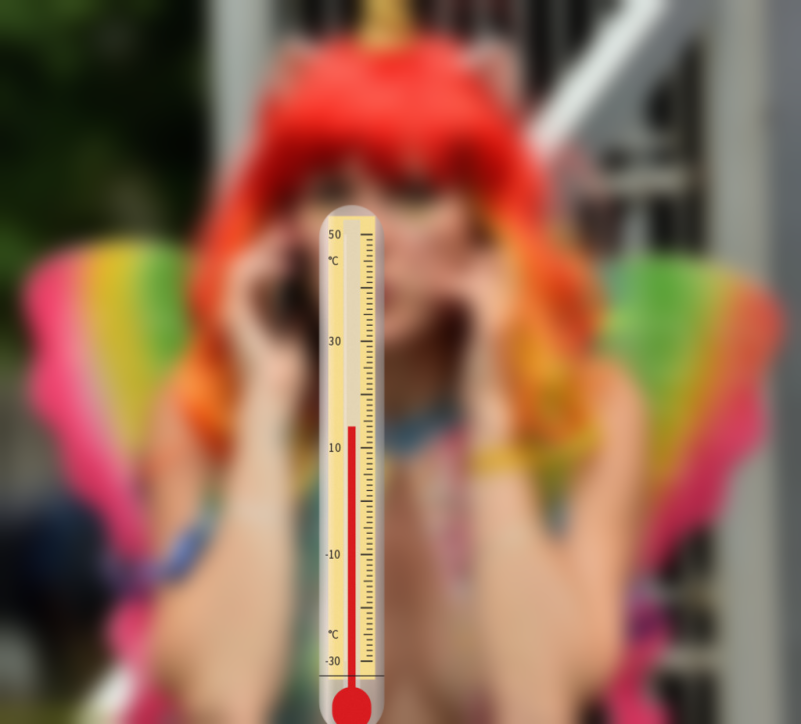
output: 14; °C
